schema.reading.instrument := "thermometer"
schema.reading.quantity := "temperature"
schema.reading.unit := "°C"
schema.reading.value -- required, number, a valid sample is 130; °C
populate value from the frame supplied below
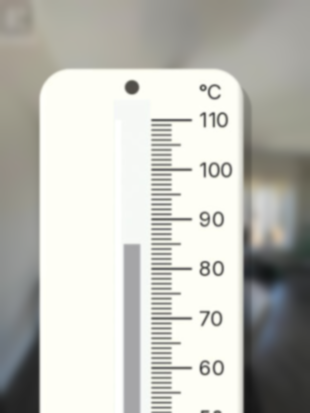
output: 85; °C
